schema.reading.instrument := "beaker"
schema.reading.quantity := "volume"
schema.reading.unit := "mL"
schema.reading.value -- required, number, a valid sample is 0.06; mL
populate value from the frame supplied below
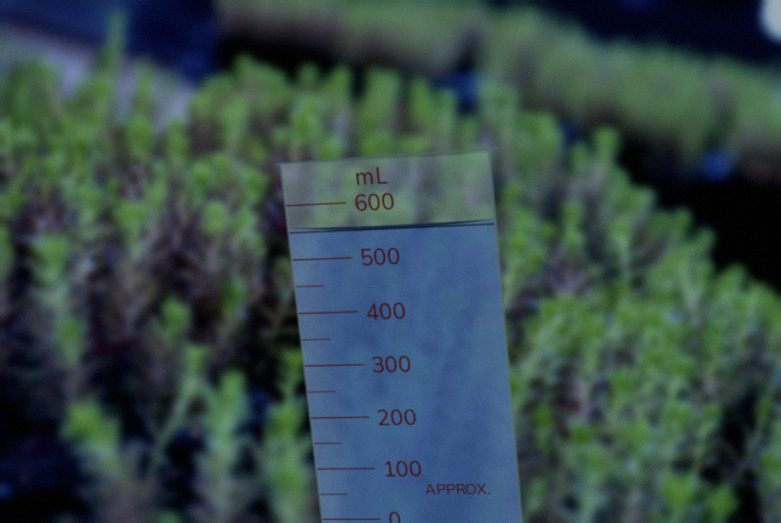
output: 550; mL
